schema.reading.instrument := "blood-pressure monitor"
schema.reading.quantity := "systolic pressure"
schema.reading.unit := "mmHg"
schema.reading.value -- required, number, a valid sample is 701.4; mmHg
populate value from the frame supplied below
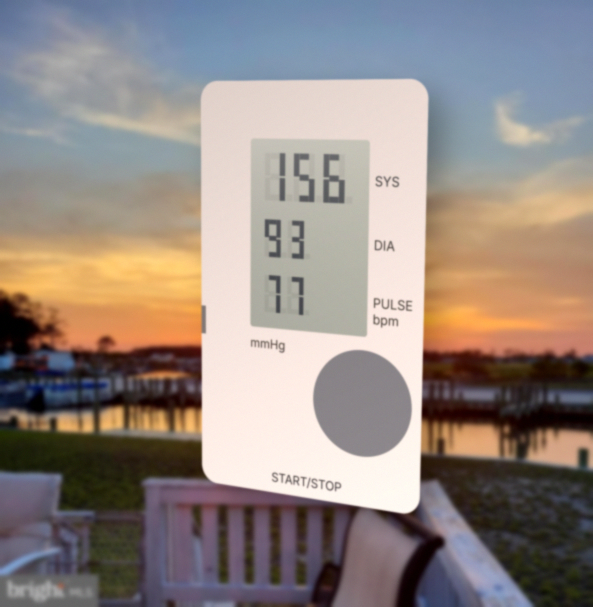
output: 156; mmHg
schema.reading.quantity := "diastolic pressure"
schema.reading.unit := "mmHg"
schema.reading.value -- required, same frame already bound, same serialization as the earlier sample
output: 93; mmHg
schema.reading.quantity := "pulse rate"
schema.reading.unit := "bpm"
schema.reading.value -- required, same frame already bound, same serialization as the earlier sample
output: 77; bpm
